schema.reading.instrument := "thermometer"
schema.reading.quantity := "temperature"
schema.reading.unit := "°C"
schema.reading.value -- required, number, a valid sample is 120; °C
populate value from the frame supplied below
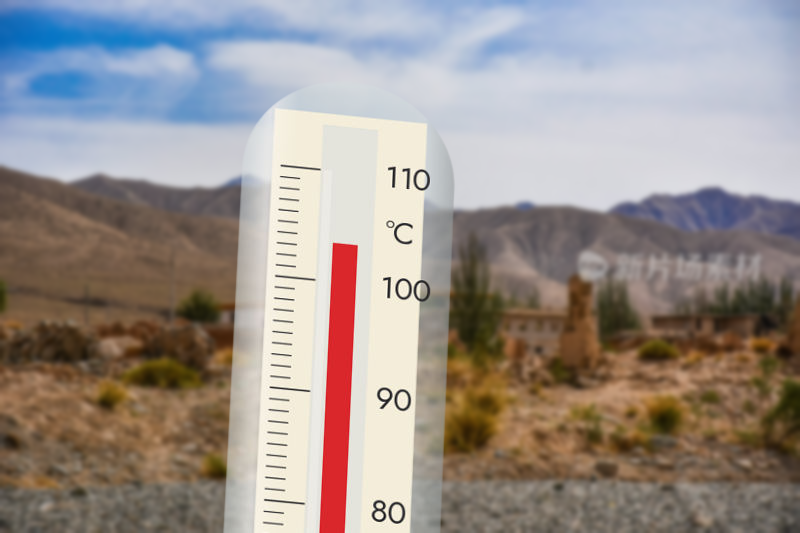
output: 103.5; °C
